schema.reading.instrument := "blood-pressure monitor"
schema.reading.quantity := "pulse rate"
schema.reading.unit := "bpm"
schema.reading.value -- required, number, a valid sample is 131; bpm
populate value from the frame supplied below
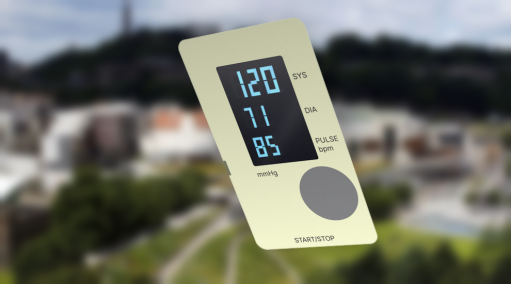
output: 85; bpm
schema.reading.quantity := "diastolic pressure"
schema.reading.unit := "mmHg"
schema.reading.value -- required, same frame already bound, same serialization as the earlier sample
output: 71; mmHg
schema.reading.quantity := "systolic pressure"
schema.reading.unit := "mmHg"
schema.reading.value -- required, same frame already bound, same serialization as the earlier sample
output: 120; mmHg
